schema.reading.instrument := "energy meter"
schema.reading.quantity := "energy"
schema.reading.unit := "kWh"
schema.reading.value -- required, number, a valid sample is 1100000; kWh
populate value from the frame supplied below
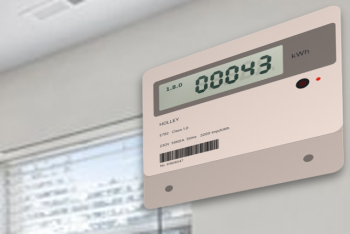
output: 43; kWh
